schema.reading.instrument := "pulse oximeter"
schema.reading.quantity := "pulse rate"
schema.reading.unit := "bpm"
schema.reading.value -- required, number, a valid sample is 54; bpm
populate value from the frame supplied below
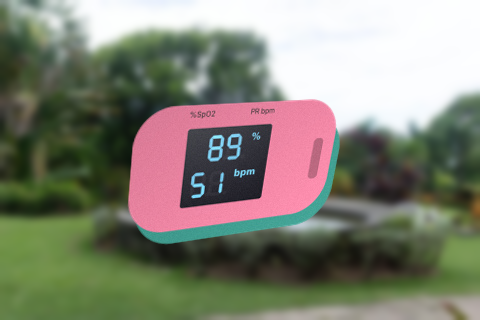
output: 51; bpm
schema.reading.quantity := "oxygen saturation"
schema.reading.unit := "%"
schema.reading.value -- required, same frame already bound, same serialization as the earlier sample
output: 89; %
